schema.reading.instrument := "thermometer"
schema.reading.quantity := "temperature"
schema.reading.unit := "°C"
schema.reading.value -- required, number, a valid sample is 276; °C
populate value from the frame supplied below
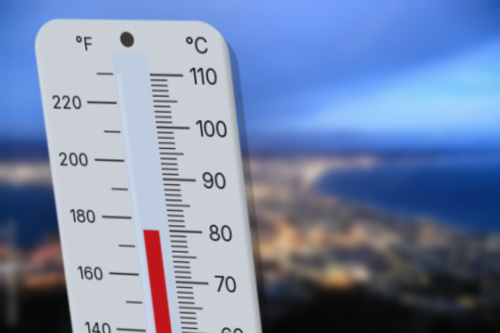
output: 80; °C
